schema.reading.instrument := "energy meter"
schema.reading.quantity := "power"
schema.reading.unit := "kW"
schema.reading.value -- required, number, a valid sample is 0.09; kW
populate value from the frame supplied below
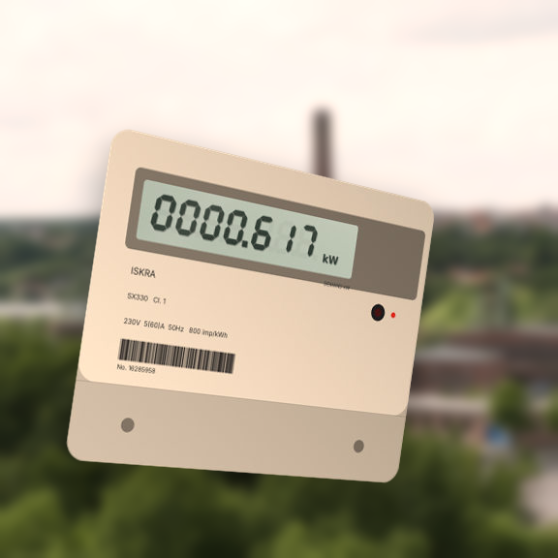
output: 0.617; kW
